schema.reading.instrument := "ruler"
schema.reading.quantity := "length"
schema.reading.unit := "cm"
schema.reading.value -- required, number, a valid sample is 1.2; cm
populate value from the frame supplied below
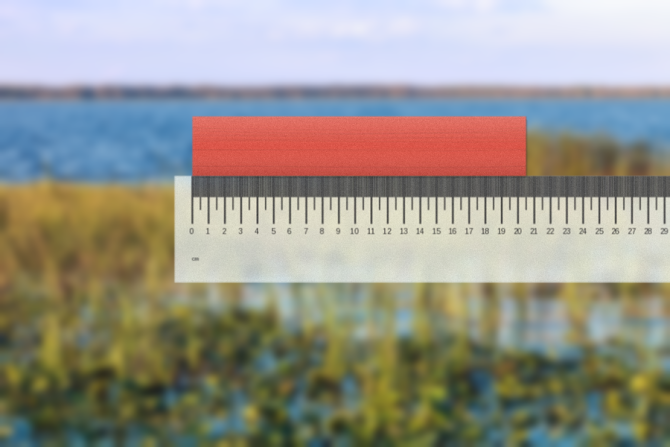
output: 20.5; cm
